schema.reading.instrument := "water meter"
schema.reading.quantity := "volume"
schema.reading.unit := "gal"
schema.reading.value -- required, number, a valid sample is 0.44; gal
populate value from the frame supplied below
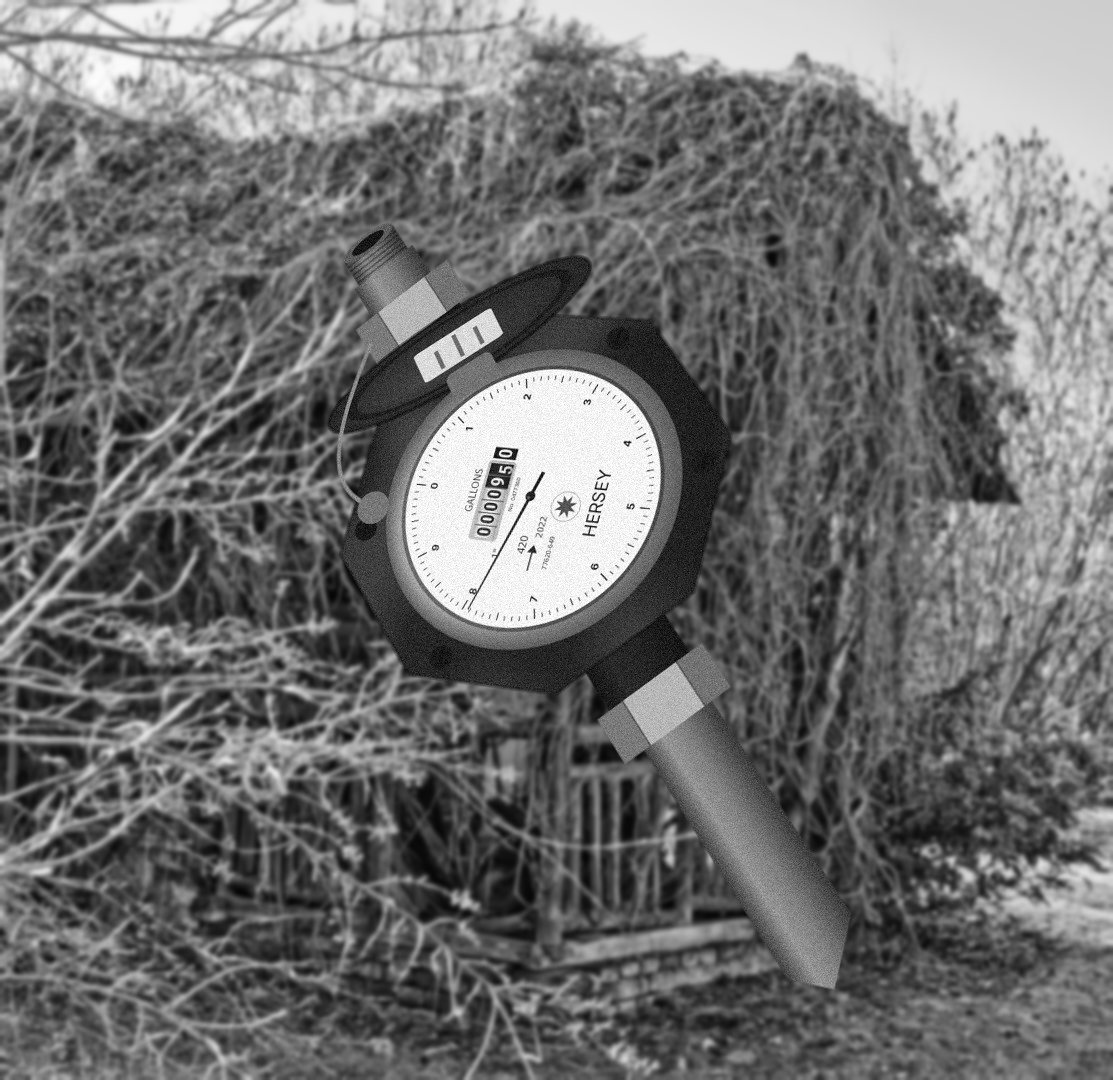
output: 947.9; gal
